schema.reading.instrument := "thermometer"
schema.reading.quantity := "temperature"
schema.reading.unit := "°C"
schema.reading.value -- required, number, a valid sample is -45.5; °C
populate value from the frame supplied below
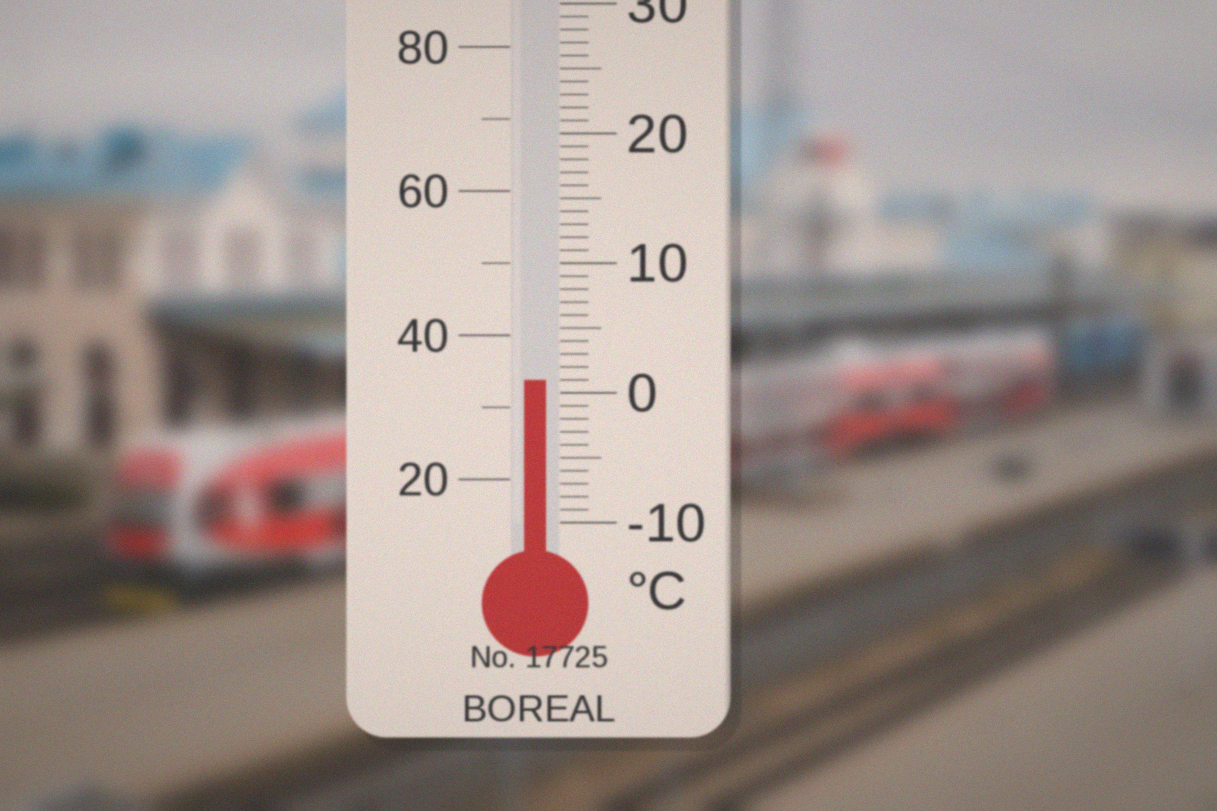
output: 1; °C
